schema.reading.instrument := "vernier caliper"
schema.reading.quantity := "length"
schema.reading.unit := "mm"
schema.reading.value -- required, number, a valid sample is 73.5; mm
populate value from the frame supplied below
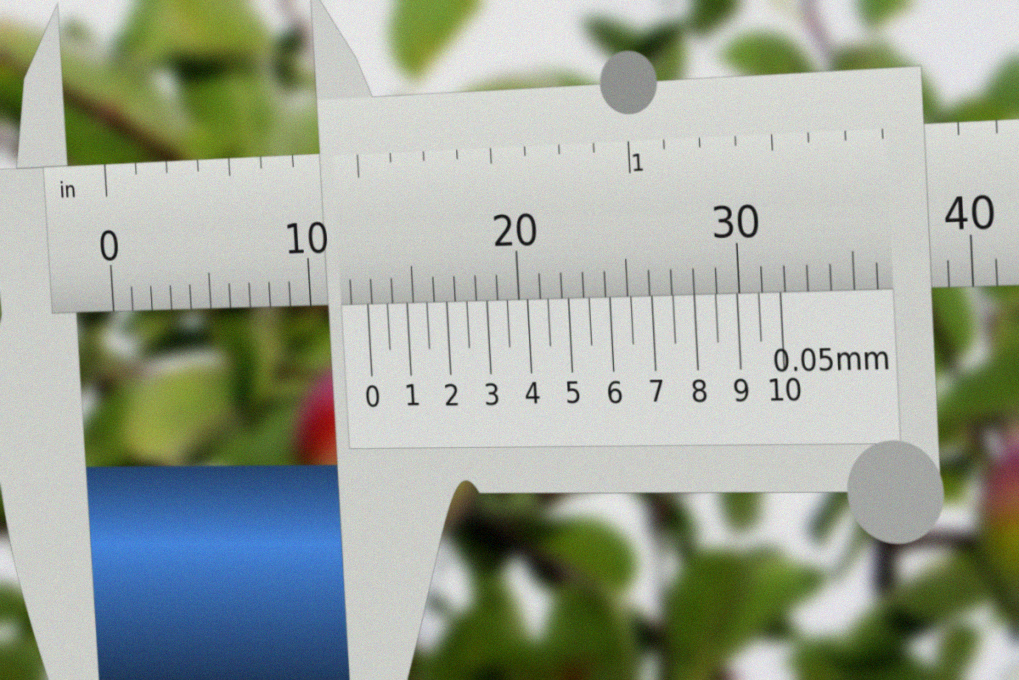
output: 12.8; mm
